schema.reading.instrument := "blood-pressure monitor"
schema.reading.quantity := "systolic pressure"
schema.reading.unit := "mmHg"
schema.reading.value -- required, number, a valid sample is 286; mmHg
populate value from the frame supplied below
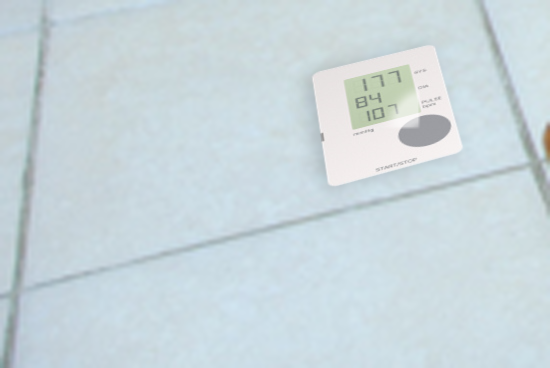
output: 177; mmHg
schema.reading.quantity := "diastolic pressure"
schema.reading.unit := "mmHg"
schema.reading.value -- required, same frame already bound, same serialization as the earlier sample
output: 84; mmHg
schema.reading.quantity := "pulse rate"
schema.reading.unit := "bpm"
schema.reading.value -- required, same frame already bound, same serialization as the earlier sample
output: 107; bpm
